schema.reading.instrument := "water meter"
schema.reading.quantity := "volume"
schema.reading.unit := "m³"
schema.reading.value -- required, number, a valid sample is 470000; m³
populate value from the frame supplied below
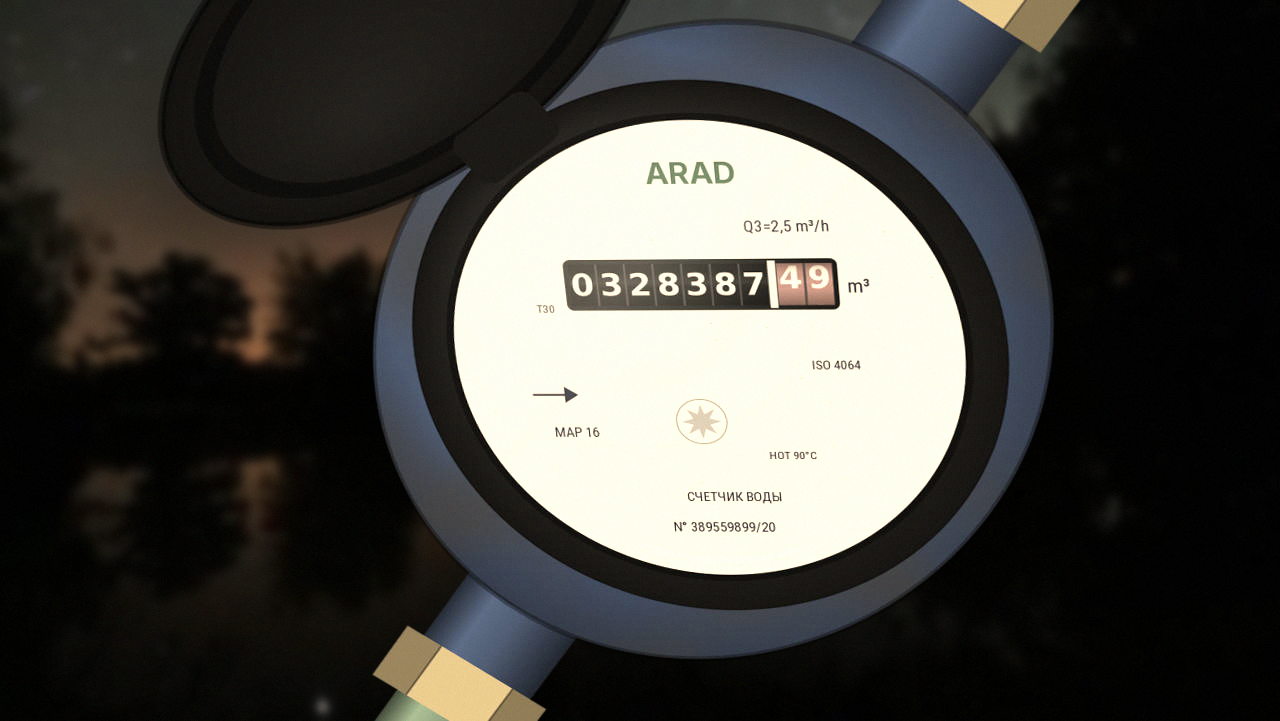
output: 328387.49; m³
